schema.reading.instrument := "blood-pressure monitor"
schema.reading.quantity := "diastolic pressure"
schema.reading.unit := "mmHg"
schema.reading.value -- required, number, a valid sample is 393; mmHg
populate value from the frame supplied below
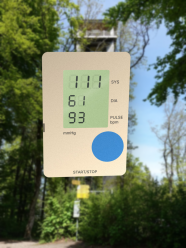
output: 61; mmHg
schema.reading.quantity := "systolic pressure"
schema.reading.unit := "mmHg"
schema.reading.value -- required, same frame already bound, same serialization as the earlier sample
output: 111; mmHg
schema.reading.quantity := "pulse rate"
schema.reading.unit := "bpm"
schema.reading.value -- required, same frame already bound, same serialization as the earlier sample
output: 93; bpm
